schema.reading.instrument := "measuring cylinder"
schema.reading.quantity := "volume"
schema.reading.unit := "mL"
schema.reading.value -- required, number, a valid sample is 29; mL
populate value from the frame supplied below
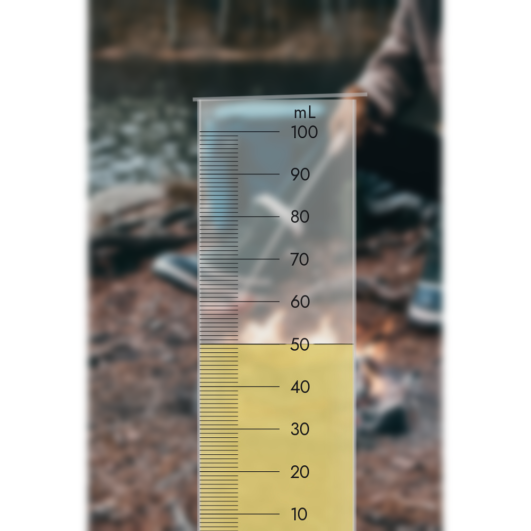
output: 50; mL
